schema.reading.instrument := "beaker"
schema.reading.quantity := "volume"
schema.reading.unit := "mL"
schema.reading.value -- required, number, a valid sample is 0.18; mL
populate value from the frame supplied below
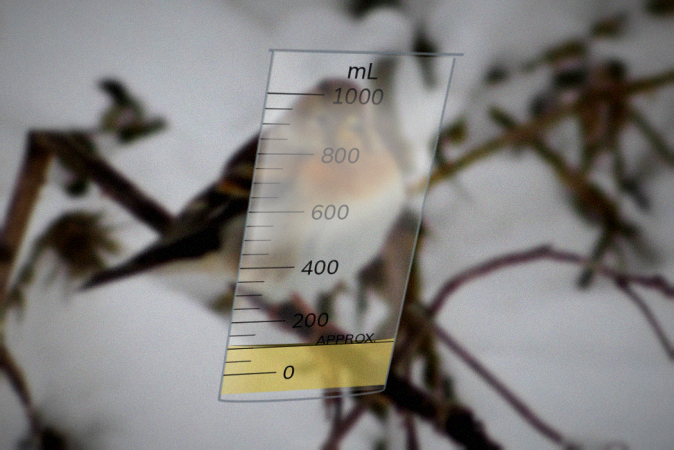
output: 100; mL
